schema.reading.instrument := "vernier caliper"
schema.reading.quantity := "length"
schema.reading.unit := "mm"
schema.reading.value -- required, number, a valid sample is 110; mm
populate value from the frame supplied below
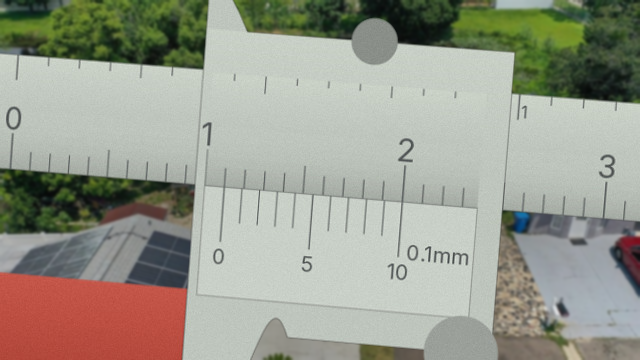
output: 11.0; mm
